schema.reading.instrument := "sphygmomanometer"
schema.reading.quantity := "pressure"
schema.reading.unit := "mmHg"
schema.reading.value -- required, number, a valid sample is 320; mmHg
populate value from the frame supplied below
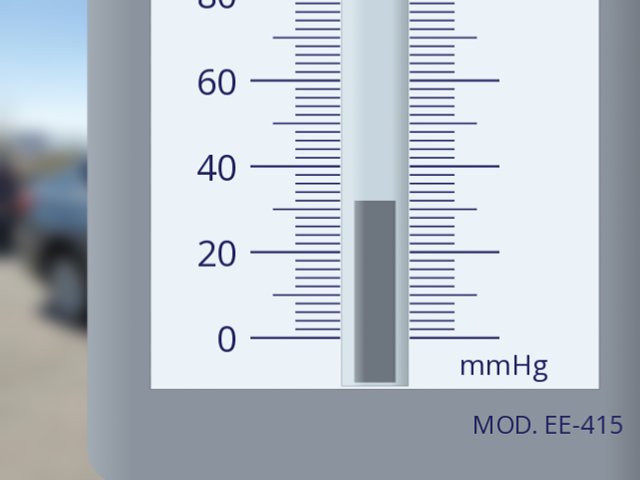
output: 32; mmHg
